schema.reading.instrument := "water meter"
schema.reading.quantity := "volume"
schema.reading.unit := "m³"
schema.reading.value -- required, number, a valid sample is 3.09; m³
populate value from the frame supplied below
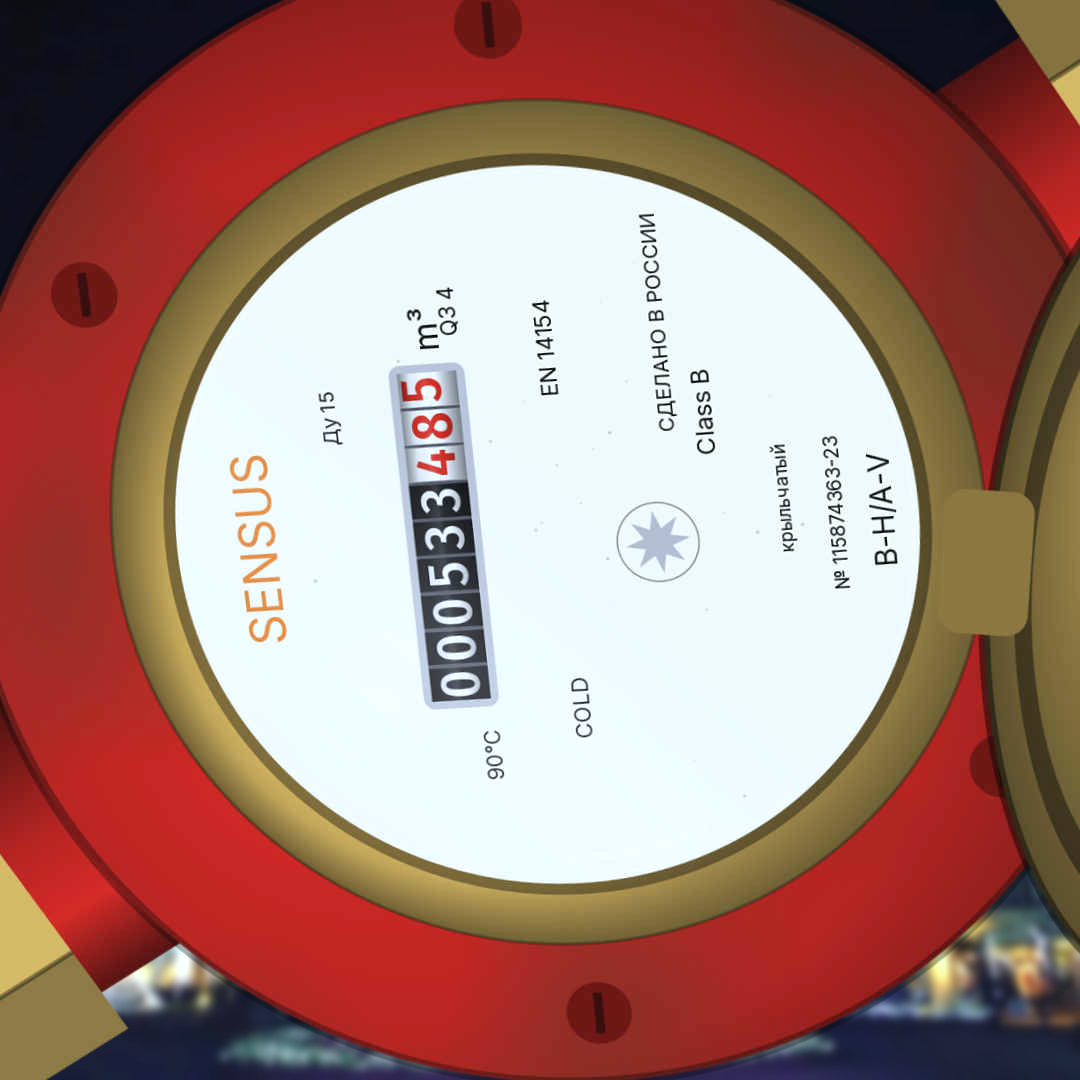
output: 533.485; m³
